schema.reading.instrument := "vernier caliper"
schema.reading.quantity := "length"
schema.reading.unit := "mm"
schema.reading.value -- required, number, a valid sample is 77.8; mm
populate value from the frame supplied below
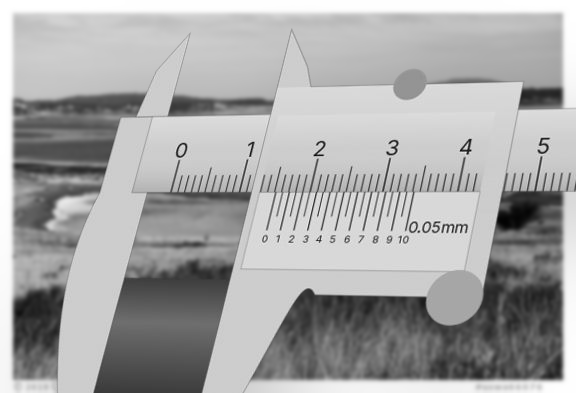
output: 15.2; mm
